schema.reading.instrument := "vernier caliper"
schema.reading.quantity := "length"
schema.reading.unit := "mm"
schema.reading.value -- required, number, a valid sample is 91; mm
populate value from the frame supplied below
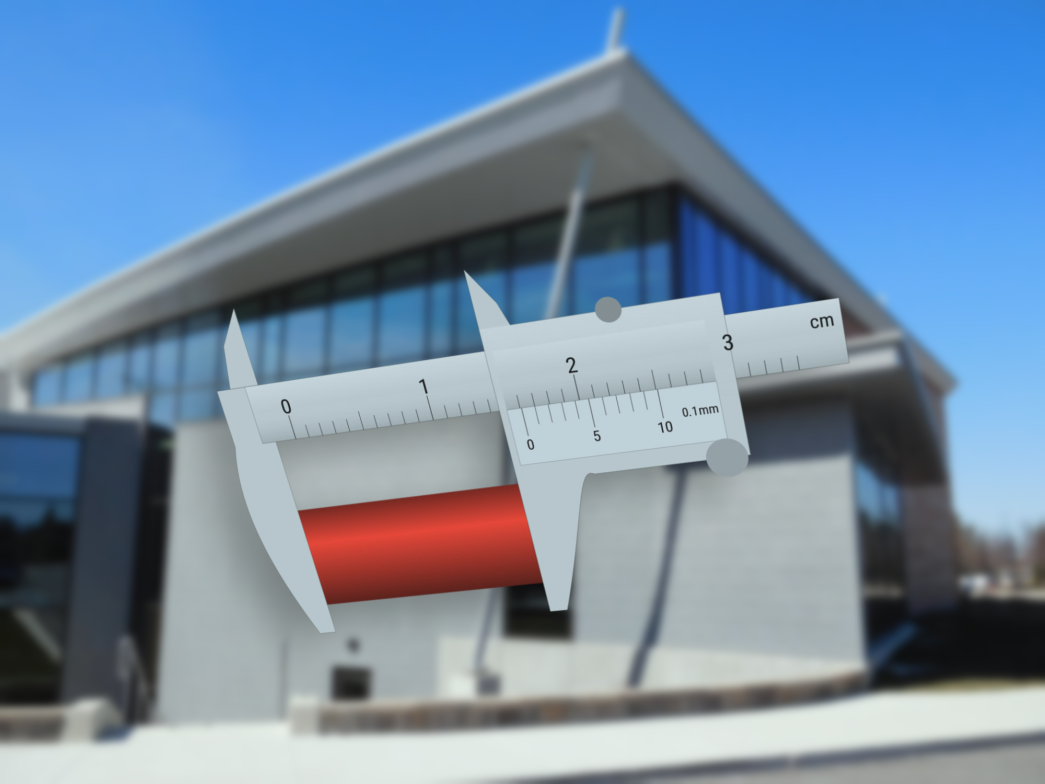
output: 16.1; mm
